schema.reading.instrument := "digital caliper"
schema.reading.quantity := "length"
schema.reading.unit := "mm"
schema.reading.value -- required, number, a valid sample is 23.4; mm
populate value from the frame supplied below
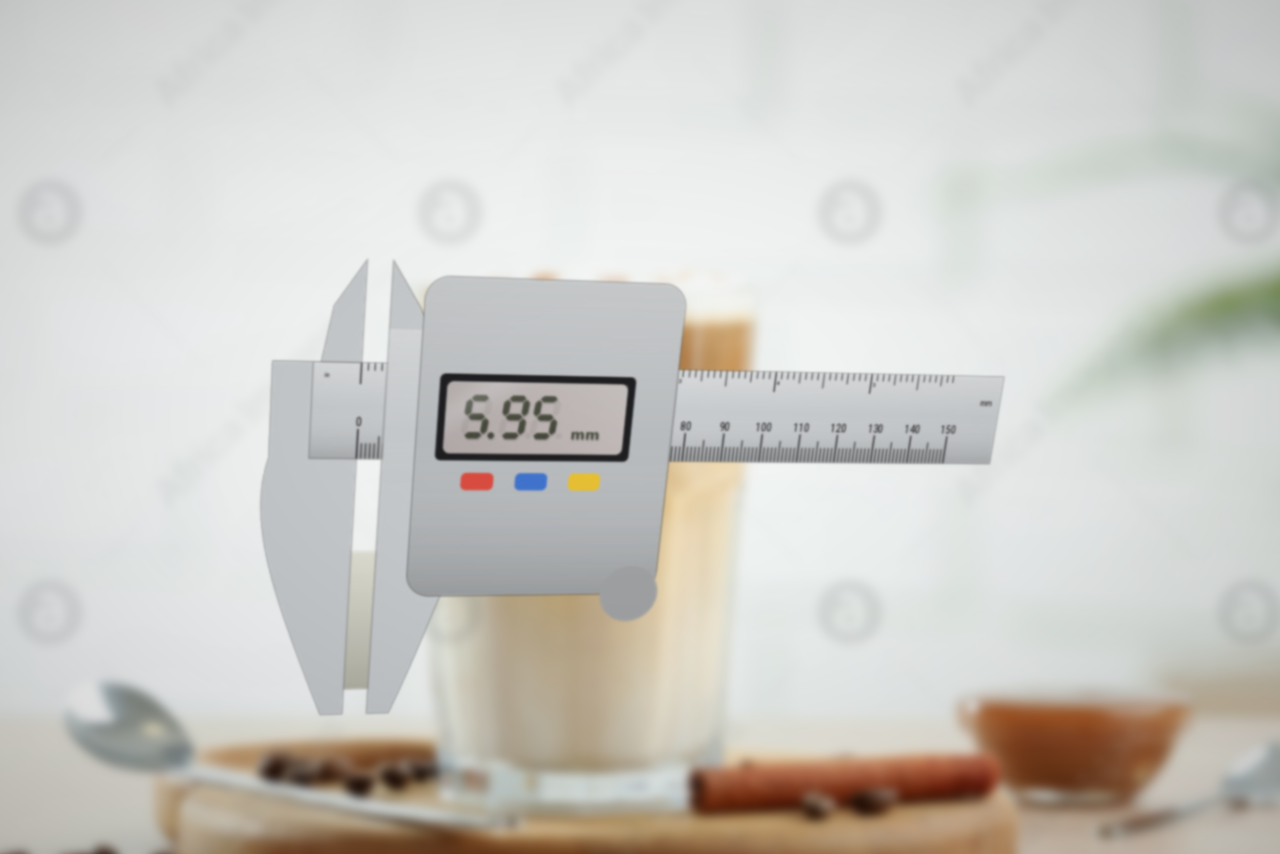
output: 5.95; mm
